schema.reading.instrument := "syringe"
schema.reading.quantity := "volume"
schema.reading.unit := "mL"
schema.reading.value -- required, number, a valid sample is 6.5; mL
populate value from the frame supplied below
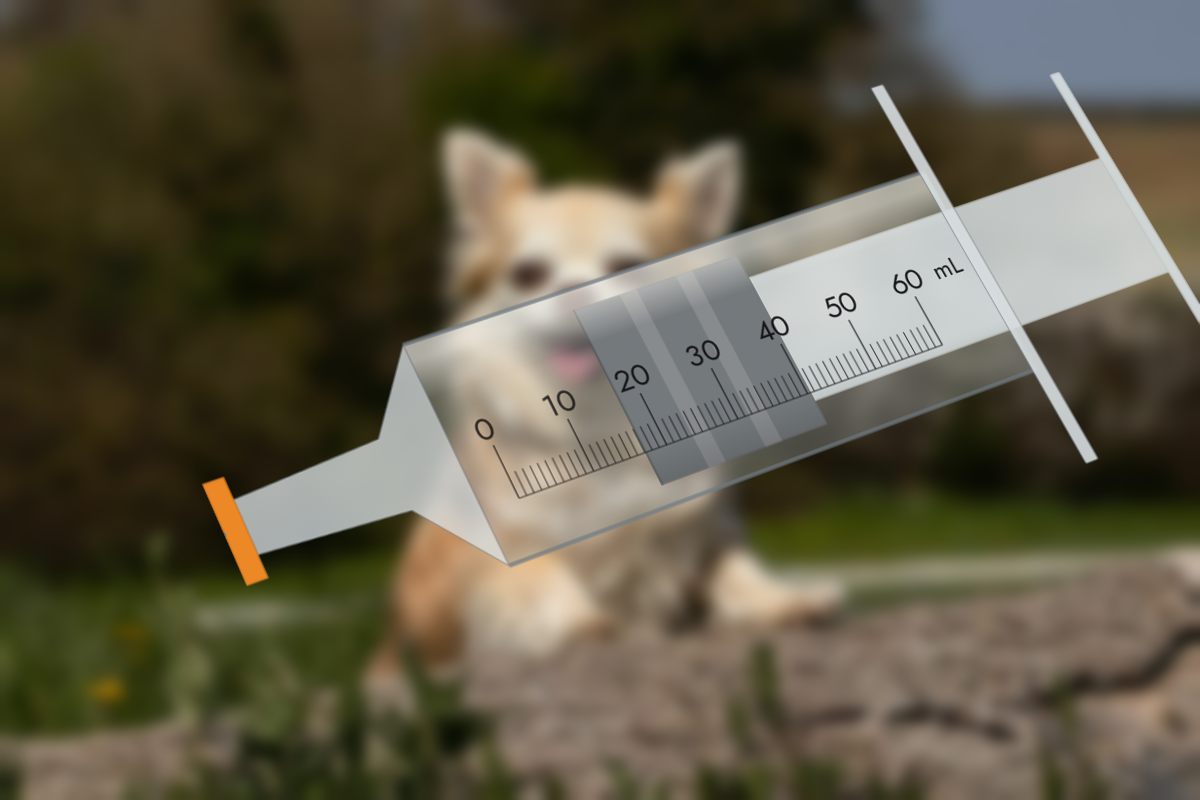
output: 17; mL
